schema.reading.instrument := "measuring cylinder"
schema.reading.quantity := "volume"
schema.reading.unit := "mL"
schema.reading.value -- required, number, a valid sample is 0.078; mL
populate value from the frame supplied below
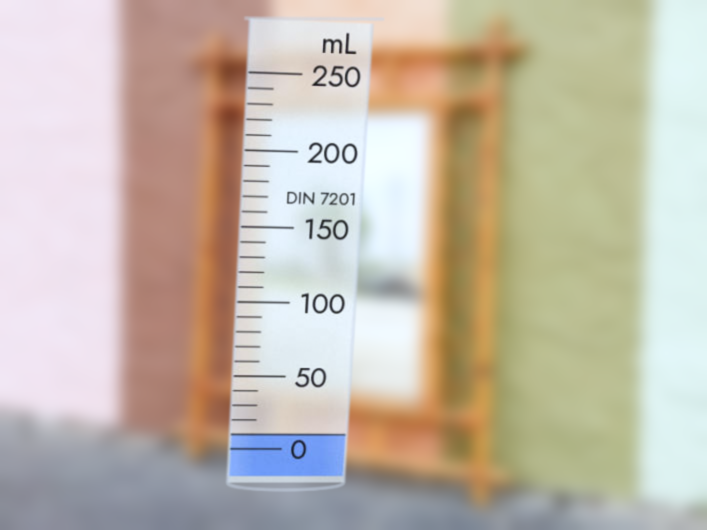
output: 10; mL
